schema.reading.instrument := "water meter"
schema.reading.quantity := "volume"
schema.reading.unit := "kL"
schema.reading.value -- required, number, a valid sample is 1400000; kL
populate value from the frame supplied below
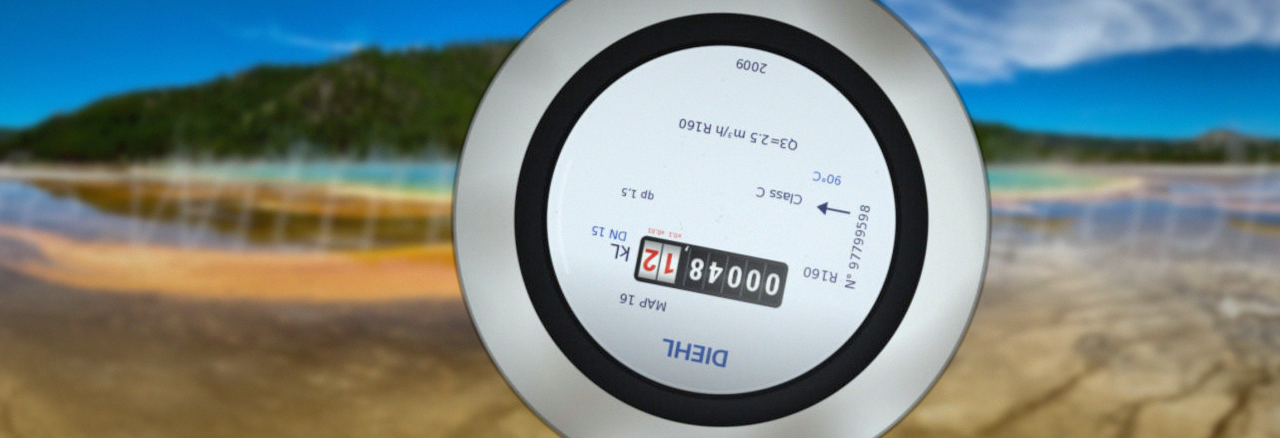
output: 48.12; kL
